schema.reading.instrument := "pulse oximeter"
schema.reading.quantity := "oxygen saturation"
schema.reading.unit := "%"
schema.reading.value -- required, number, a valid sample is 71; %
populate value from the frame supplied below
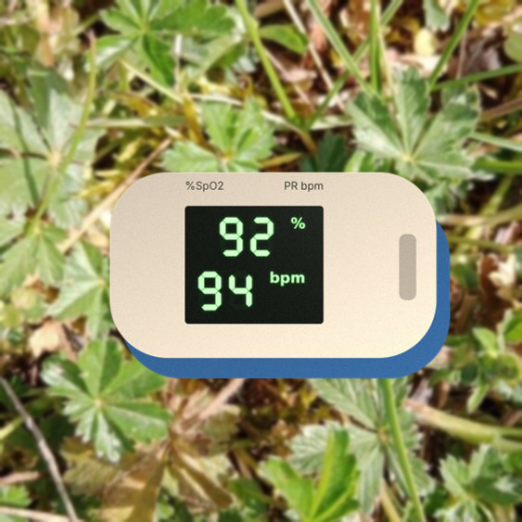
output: 92; %
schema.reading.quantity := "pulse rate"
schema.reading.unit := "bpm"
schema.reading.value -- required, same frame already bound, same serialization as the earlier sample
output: 94; bpm
